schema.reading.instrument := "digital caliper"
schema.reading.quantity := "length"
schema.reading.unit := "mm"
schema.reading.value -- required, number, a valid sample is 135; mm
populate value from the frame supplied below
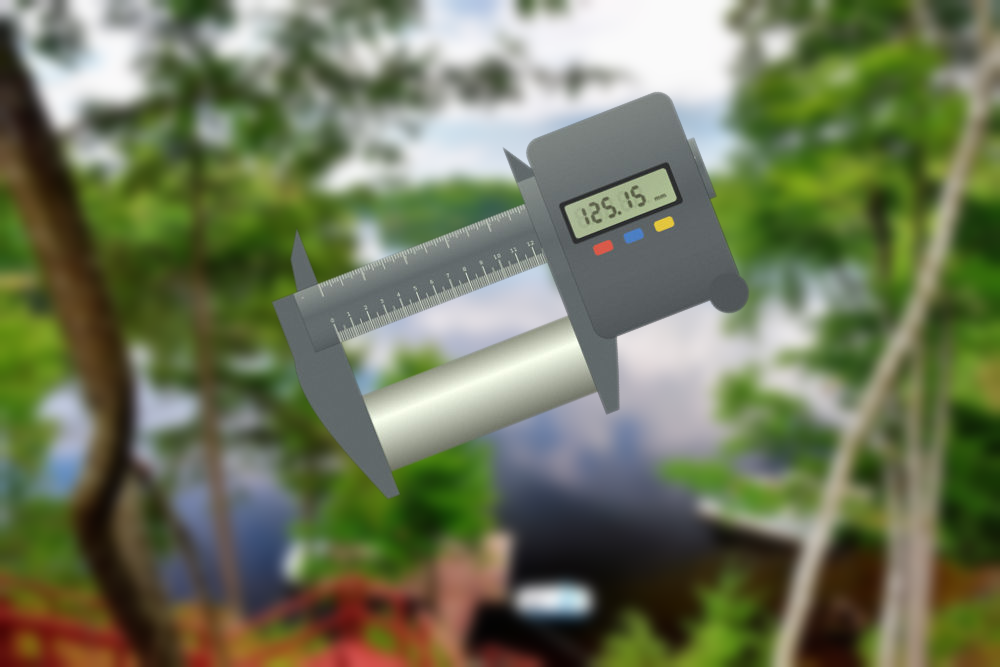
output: 125.15; mm
